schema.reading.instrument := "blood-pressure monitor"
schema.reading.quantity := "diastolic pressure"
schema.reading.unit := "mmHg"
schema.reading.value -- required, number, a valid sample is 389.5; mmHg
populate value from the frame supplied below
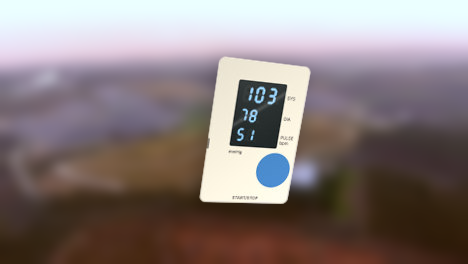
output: 78; mmHg
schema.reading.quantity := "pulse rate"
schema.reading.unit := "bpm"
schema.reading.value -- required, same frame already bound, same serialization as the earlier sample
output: 51; bpm
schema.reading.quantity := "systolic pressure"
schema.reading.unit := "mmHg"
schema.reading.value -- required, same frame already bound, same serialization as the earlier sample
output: 103; mmHg
